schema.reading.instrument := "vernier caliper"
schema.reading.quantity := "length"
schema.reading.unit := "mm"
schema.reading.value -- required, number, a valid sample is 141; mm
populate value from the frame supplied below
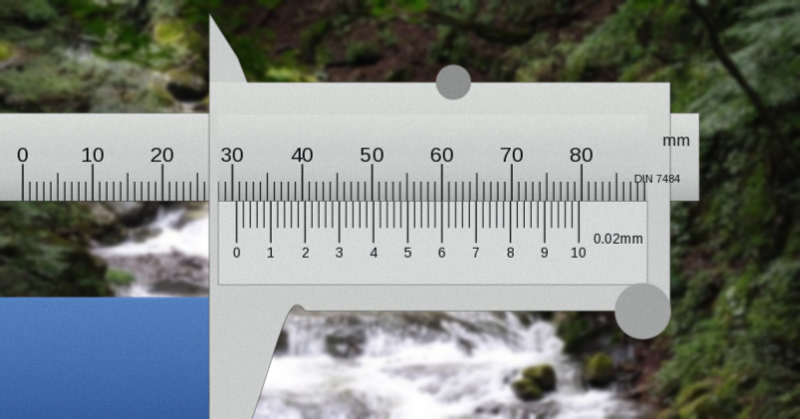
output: 30.6; mm
